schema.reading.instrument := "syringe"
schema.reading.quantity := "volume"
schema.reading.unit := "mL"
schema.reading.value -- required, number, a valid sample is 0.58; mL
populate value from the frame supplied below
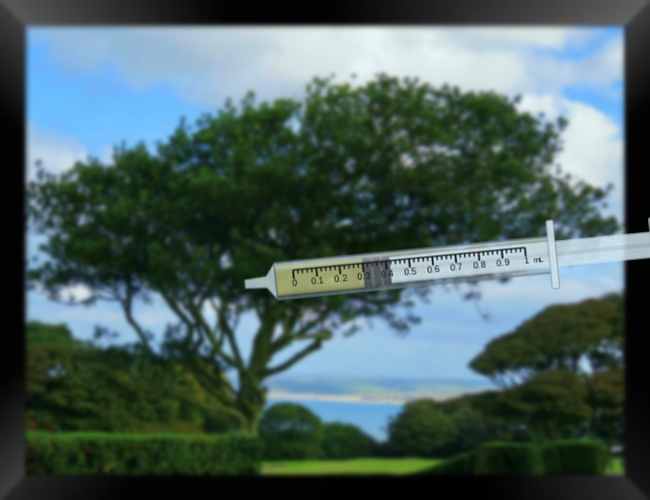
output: 0.3; mL
